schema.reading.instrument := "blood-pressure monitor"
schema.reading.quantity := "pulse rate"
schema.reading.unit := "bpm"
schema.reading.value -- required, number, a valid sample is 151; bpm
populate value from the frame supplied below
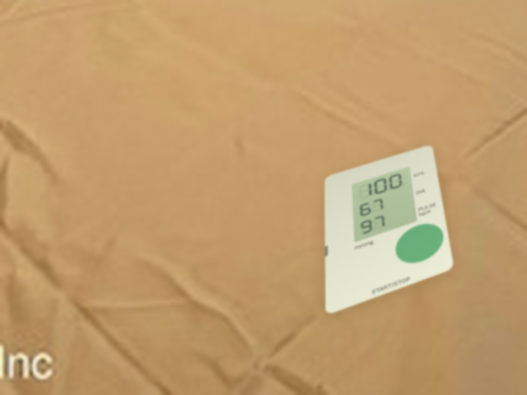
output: 97; bpm
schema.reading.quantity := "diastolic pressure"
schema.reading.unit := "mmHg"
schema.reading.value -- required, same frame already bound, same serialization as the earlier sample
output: 67; mmHg
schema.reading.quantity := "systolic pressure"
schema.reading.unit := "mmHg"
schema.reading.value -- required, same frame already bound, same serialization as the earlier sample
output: 100; mmHg
